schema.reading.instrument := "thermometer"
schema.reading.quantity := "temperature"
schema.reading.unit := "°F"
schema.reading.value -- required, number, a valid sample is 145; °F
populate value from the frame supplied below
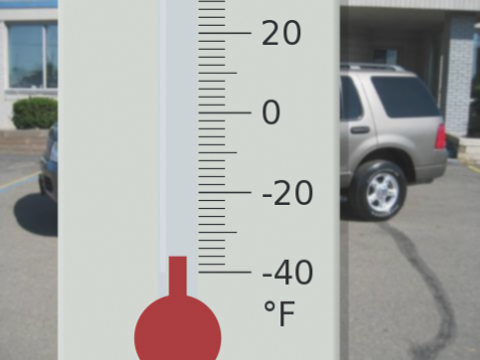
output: -36; °F
